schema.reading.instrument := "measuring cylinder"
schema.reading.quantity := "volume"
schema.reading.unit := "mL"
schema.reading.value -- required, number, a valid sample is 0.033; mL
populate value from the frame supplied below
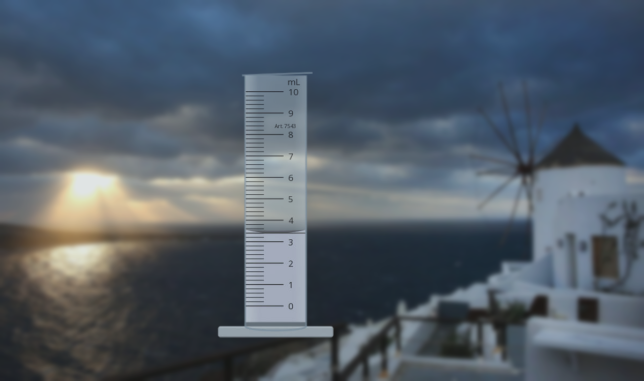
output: 3.4; mL
